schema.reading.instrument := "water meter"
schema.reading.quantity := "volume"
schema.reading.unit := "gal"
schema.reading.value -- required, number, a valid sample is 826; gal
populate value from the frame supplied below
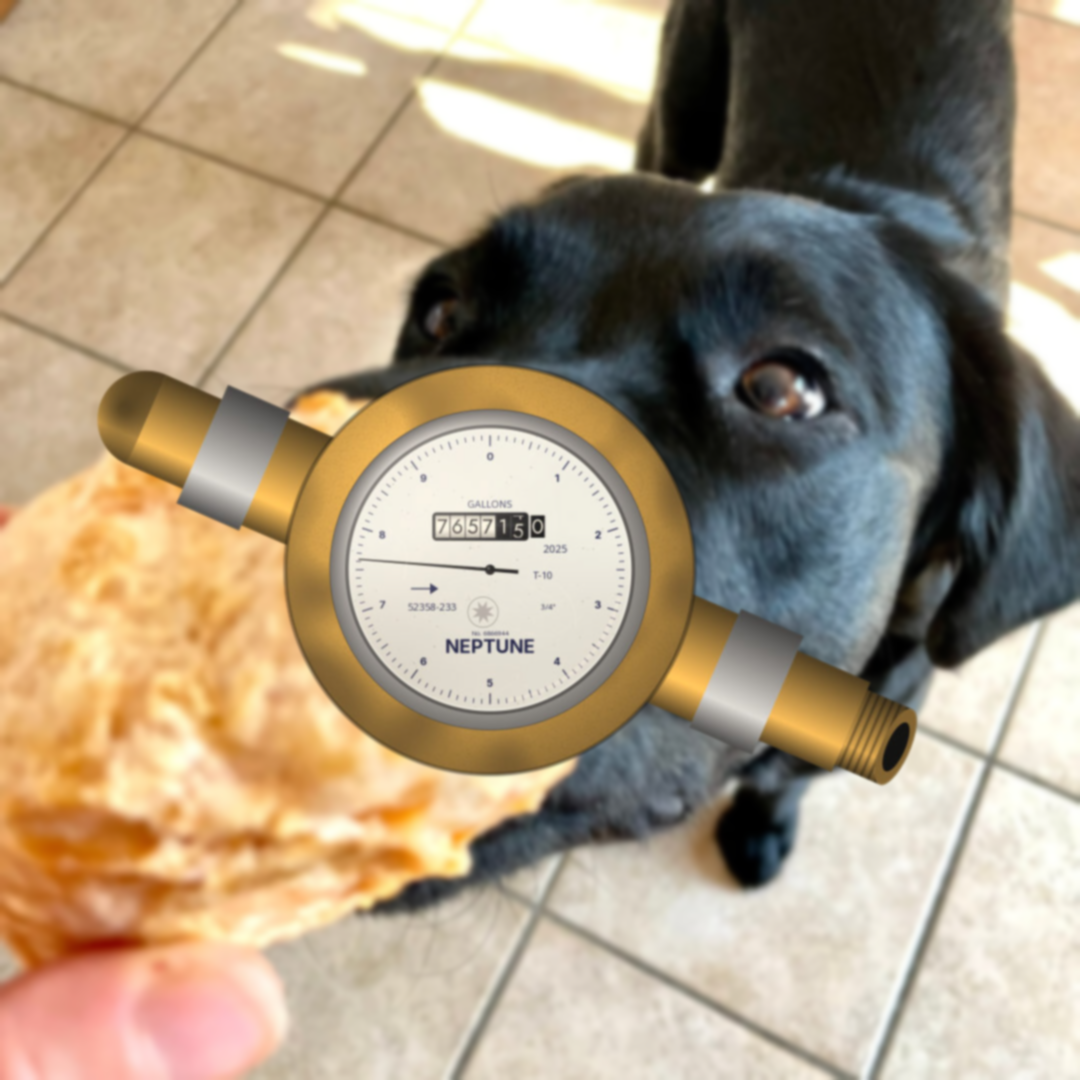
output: 7657147.6; gal
